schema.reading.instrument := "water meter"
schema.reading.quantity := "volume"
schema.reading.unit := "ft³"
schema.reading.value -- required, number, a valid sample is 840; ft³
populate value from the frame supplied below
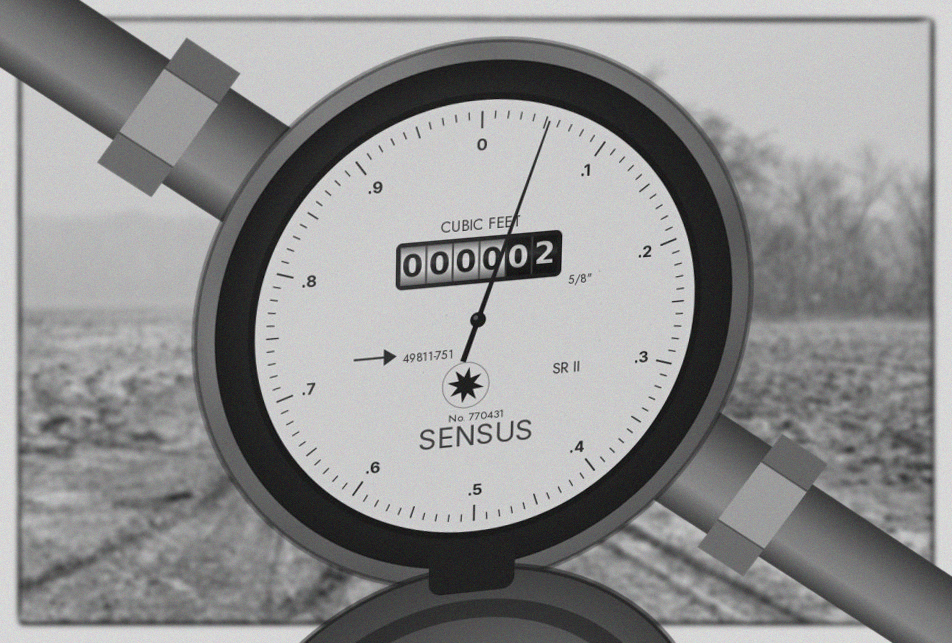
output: 2.05; ft³
